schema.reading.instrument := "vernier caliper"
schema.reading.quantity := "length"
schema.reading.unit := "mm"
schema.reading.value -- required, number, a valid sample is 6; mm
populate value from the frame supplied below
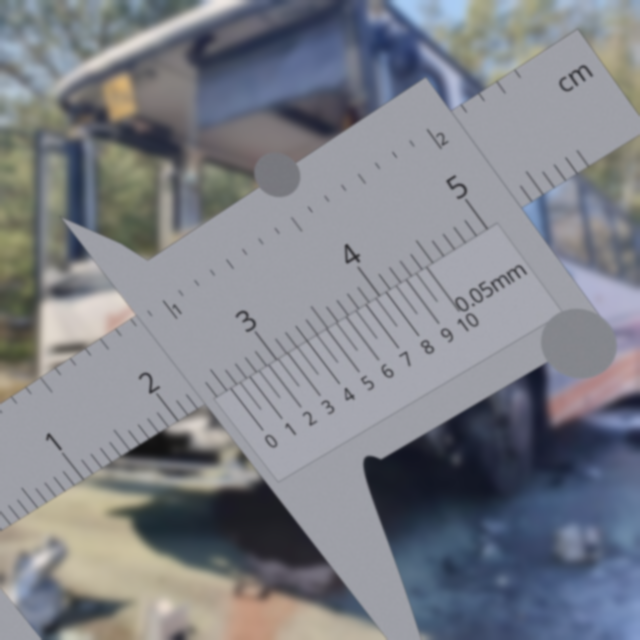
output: 25.4; mm
